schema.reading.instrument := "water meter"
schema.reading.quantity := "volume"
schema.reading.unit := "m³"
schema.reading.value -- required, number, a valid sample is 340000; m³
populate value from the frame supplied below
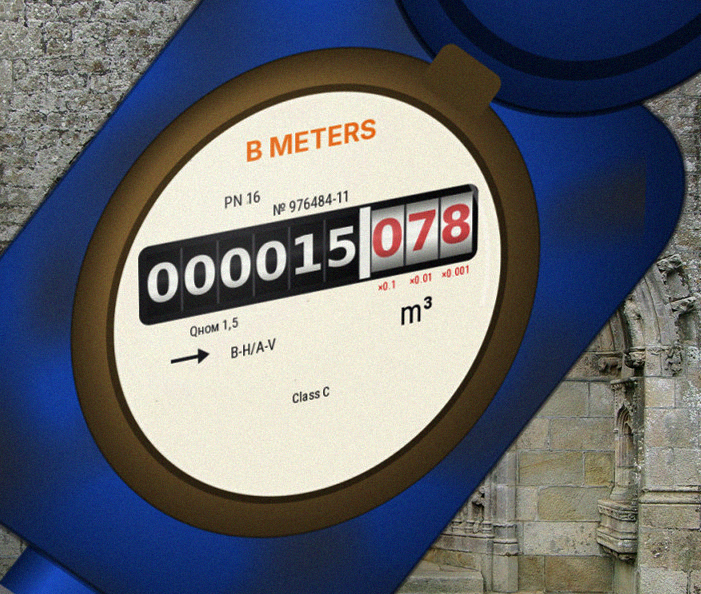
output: 15.078; m³
